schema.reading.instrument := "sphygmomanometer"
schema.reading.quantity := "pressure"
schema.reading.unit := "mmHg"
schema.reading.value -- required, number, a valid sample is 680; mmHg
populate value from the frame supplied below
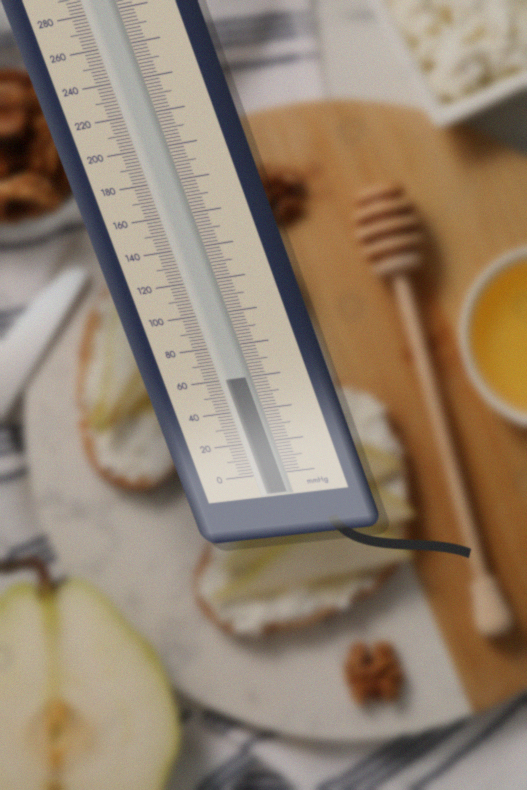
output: 60; mmHg
